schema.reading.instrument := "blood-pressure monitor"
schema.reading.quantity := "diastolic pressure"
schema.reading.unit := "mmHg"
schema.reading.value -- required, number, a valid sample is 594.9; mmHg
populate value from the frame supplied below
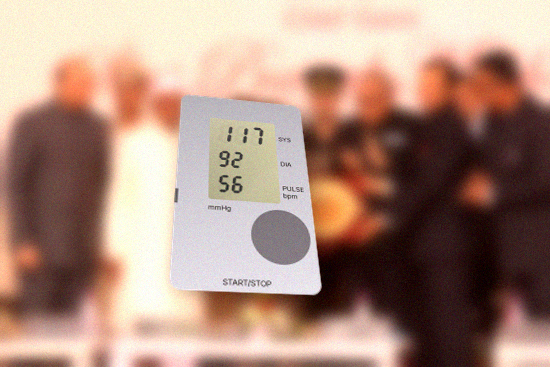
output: 92; mmHg
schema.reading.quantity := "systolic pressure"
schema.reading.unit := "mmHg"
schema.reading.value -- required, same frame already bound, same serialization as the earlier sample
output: 117; mmHg
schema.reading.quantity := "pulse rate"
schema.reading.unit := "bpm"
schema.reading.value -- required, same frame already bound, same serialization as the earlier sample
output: 56; bpm
